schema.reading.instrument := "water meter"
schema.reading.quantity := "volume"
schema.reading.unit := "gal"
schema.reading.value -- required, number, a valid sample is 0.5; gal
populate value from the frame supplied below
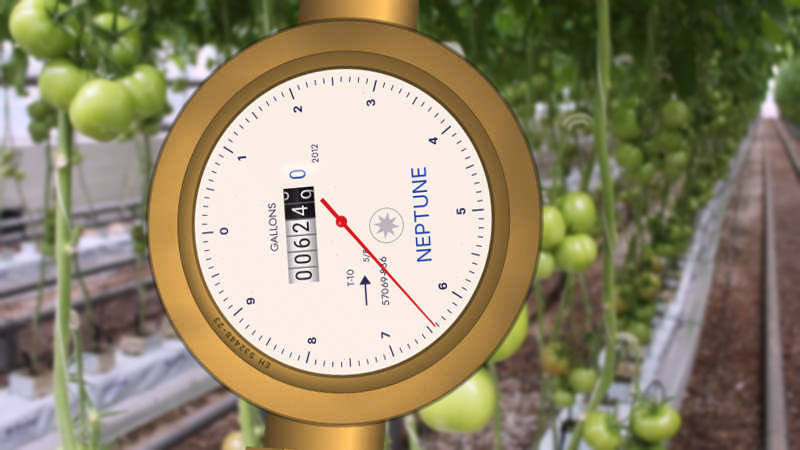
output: 62486.4; gal
